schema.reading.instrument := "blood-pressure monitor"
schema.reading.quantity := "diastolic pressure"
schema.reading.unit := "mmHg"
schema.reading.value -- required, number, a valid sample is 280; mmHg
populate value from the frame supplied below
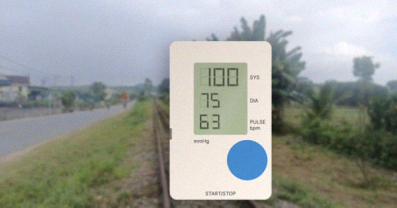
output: 75; mmHg
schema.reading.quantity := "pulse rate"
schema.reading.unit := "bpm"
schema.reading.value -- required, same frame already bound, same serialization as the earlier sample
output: 63; bpm
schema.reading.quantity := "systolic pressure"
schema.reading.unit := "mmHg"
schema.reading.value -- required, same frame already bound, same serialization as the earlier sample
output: 100; mmHg
